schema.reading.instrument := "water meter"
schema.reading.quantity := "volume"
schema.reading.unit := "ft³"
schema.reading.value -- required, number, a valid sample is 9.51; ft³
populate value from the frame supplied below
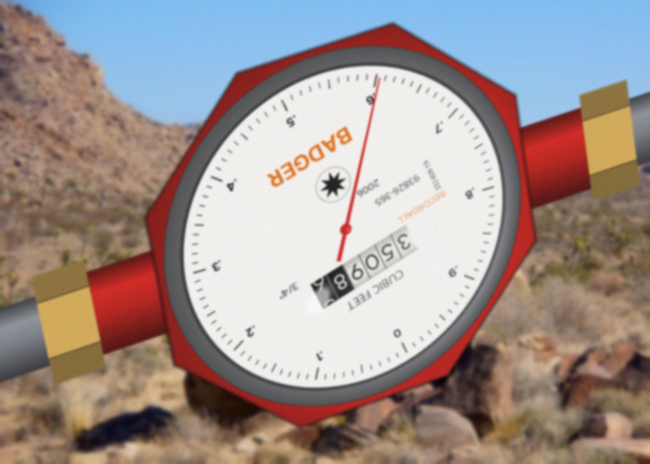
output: 350985.60; ft³
